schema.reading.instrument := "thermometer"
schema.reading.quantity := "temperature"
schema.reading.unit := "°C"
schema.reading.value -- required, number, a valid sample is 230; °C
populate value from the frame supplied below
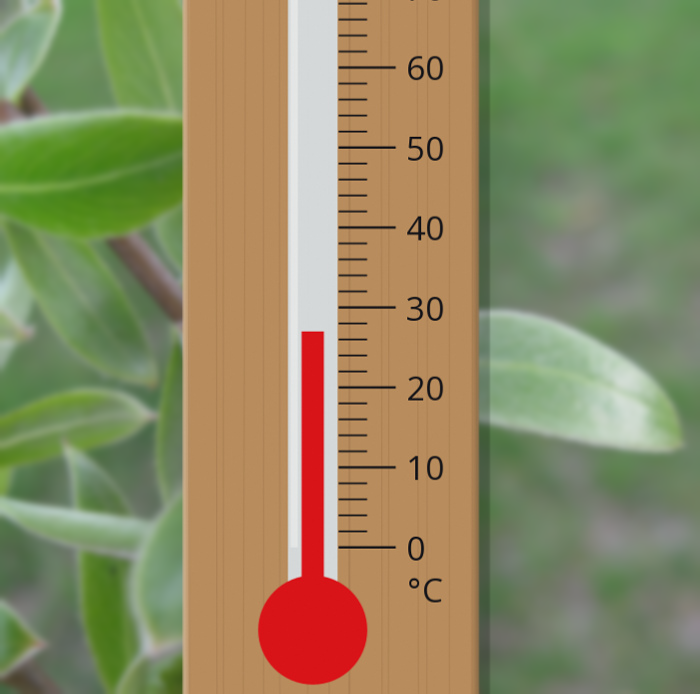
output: 27; °C
